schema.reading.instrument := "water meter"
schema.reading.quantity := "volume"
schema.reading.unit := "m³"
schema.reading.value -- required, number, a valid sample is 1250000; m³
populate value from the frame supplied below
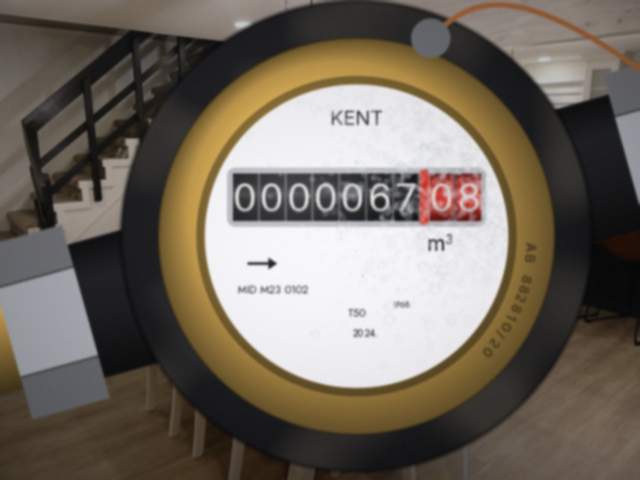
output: 67.08; m³
